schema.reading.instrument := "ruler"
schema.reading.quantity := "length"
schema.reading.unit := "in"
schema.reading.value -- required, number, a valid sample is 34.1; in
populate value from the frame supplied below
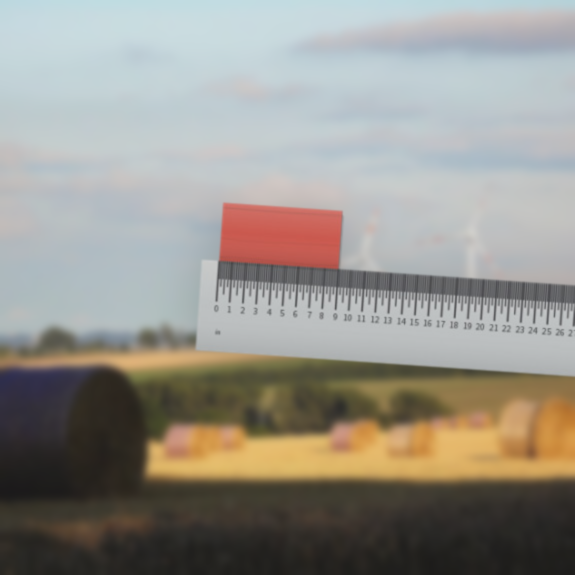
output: 9; in
